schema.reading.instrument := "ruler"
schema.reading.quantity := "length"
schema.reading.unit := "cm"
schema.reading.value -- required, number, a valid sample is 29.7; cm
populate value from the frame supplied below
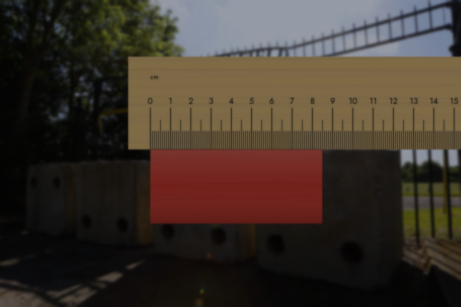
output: 8.5; cm
